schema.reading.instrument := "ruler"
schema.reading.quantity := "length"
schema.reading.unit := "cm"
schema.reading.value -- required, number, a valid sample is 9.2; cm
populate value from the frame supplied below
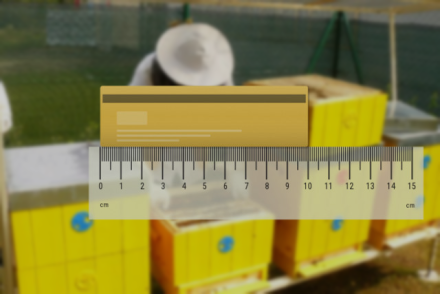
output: 10; cm
